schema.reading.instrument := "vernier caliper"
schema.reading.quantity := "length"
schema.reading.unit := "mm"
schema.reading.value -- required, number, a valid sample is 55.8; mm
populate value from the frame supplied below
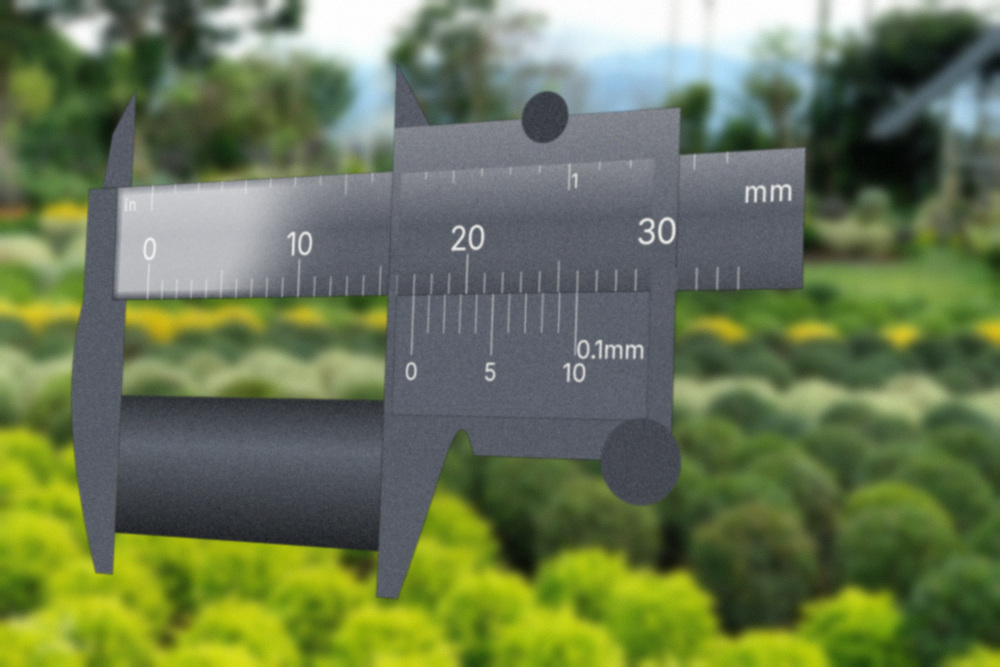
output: 17.0; mm
